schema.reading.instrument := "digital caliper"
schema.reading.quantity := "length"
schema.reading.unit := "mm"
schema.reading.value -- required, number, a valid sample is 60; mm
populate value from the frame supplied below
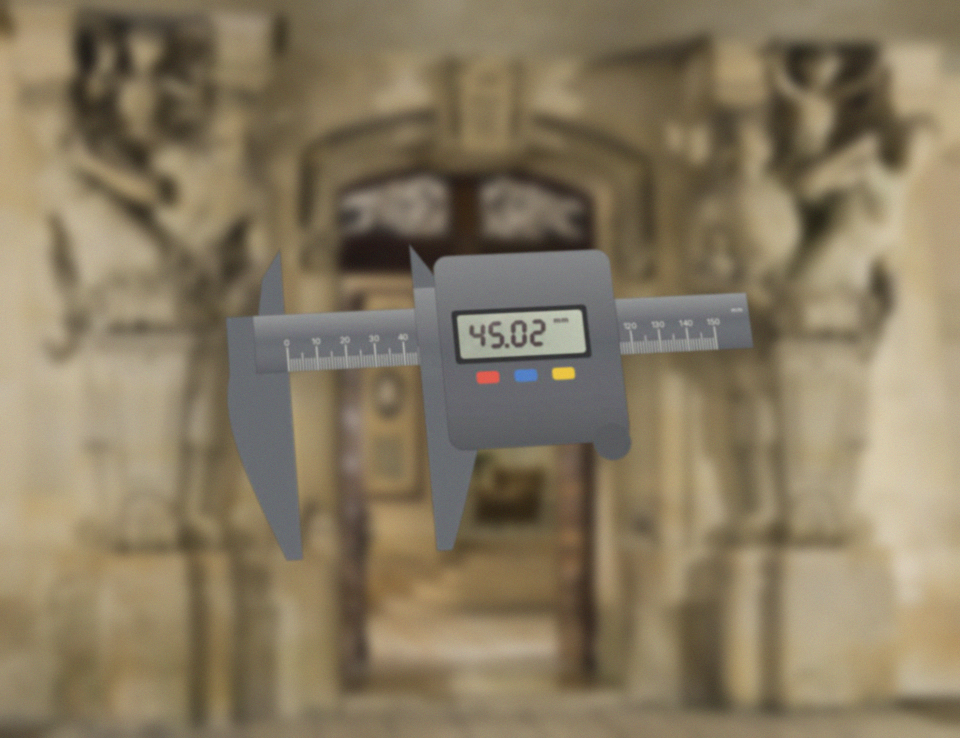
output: 45.02; mm
